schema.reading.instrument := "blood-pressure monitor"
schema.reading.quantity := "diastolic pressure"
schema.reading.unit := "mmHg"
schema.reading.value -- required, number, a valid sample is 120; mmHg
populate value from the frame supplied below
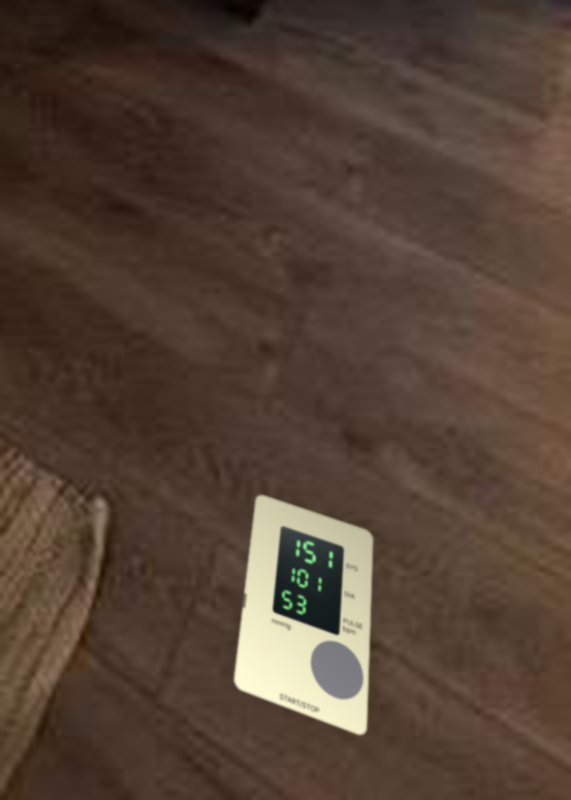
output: 101; mmHg
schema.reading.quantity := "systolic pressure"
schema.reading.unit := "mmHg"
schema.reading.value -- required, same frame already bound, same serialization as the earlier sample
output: 151; mmHg
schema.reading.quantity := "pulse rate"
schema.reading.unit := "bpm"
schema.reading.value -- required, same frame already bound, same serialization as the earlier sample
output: 53; bpm
